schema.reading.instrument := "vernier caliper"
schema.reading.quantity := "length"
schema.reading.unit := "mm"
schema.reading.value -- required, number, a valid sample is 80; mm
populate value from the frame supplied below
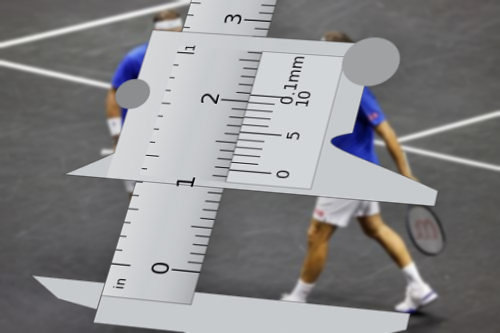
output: 11.8; mm
